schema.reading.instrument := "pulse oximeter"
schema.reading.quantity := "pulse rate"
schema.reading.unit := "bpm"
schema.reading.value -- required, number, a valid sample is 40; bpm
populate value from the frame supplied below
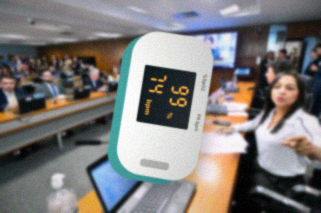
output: 74; bpm
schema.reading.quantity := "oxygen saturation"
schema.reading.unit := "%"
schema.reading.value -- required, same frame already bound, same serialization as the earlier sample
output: 99; %
